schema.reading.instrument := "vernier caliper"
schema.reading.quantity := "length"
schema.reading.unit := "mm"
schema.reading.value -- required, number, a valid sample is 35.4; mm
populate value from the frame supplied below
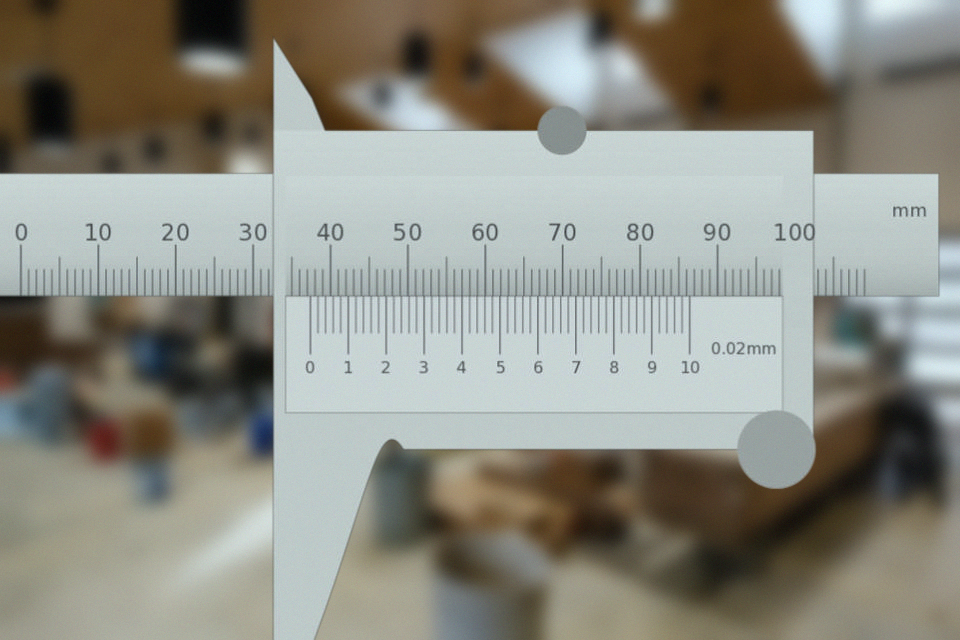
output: 37.4; mm
